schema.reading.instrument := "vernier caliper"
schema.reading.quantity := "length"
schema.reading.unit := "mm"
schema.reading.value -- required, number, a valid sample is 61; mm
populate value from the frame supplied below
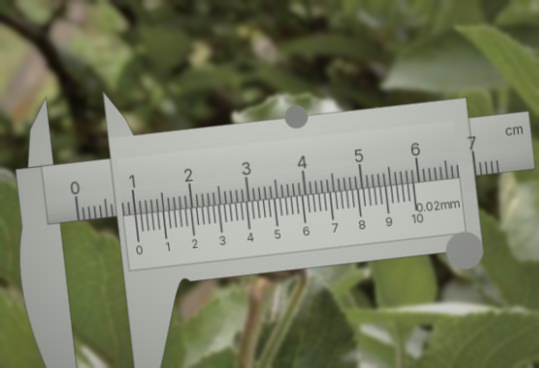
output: 10.0; mm
